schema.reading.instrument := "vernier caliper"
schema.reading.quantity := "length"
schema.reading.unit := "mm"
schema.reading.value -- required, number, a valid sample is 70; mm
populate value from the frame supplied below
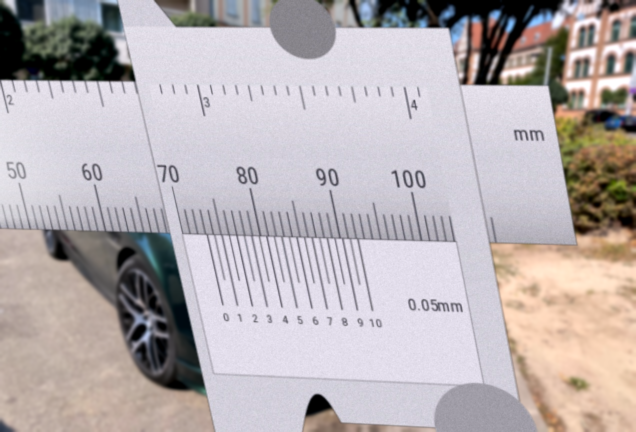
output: 73.2; mm
